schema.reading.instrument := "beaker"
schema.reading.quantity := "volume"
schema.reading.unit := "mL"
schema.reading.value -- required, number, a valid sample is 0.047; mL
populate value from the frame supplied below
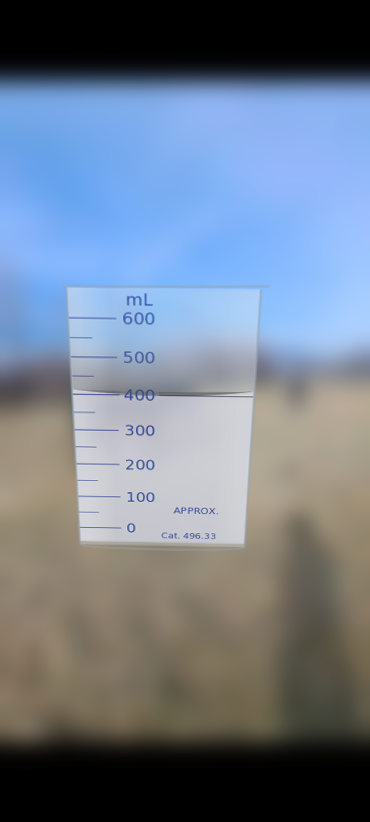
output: 400; mL
